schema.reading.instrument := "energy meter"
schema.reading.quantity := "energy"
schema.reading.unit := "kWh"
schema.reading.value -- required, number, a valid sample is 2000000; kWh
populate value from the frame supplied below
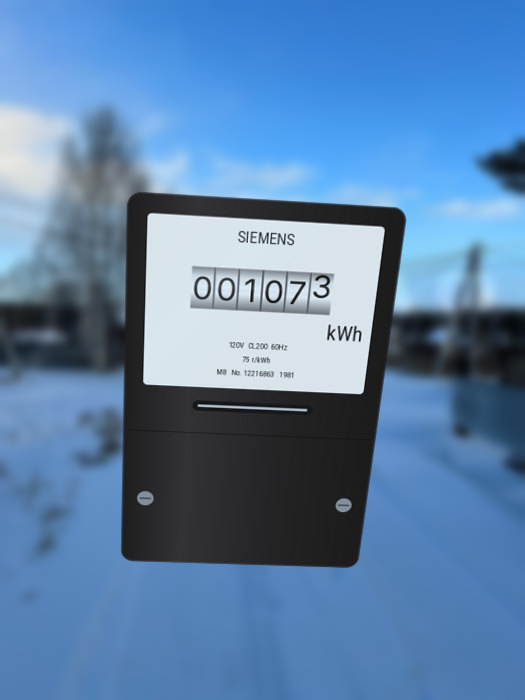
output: 1073; kWh
